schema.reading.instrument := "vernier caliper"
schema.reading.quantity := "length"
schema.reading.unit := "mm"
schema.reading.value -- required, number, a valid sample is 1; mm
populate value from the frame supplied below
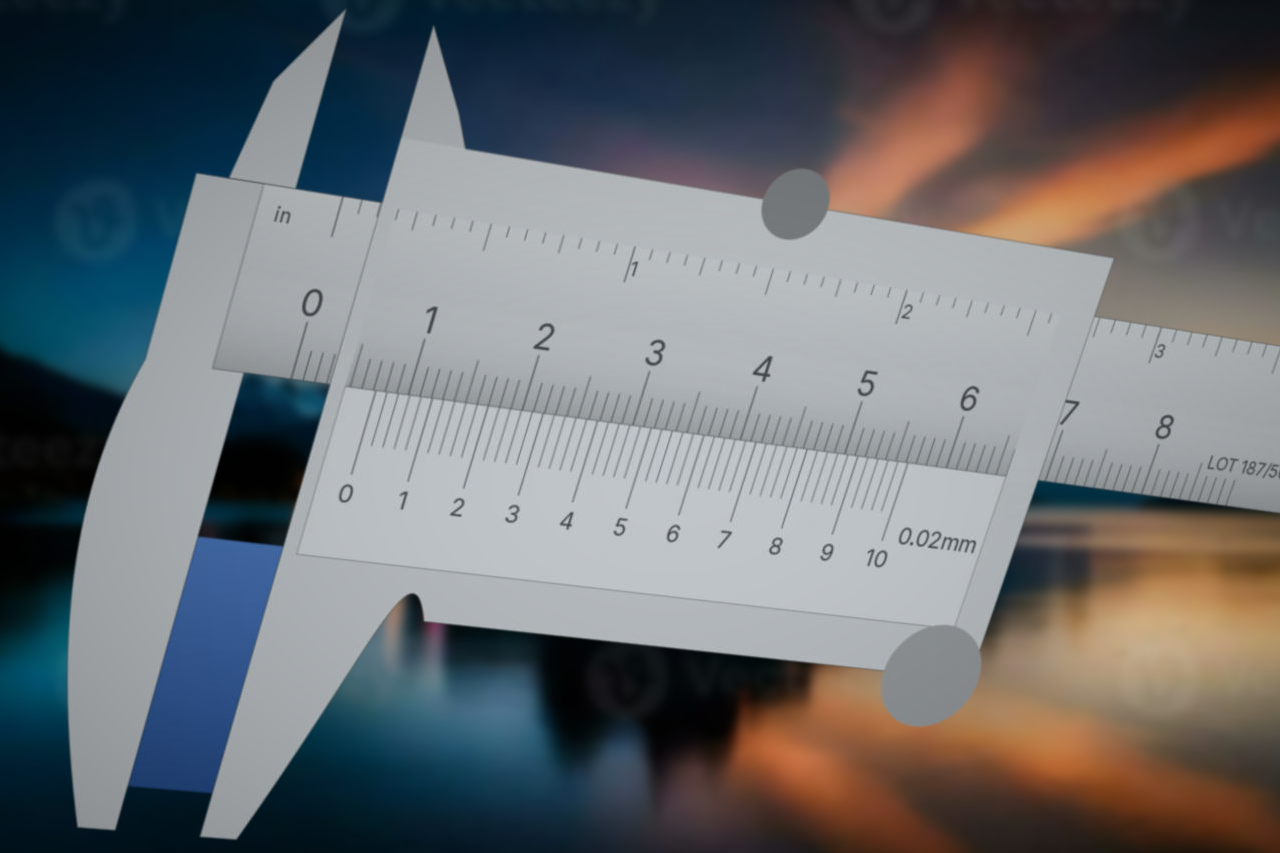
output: 7.2; mm
